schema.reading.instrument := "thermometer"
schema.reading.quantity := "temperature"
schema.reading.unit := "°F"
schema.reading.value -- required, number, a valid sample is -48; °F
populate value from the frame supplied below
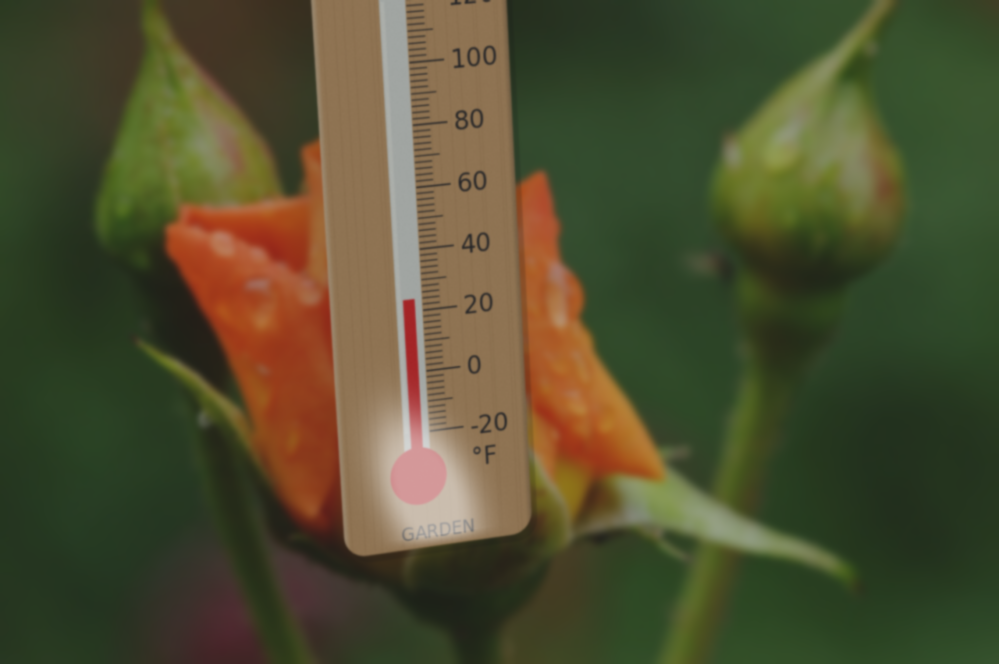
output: 24; °F
